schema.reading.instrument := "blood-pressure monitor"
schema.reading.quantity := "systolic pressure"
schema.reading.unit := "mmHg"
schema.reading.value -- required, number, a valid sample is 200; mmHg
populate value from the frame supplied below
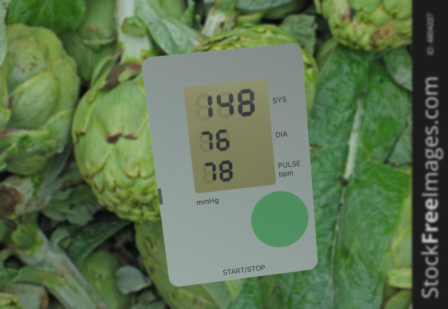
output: 148; mmHg
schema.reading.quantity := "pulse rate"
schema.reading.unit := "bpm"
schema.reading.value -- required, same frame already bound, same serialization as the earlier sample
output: 78; bpm
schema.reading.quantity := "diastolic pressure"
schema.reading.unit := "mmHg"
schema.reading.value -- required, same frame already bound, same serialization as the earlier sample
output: 76; mmHg
